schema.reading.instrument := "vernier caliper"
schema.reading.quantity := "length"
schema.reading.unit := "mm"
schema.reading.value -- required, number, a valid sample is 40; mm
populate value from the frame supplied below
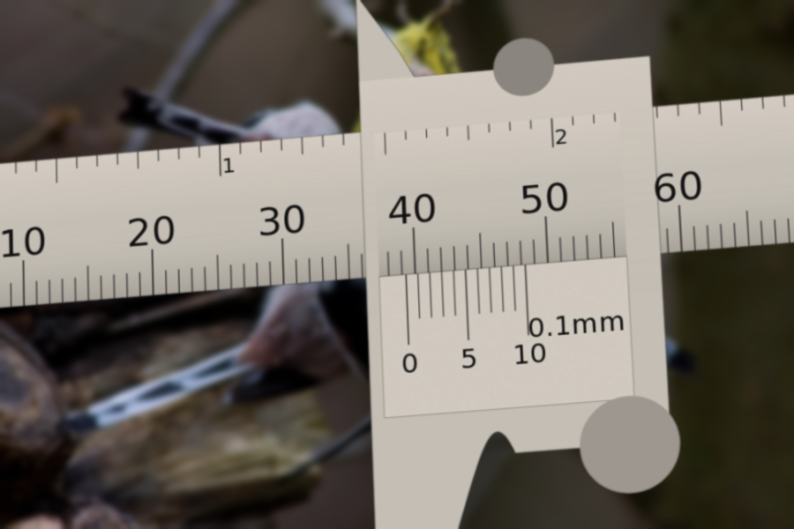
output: 39.3; mm
